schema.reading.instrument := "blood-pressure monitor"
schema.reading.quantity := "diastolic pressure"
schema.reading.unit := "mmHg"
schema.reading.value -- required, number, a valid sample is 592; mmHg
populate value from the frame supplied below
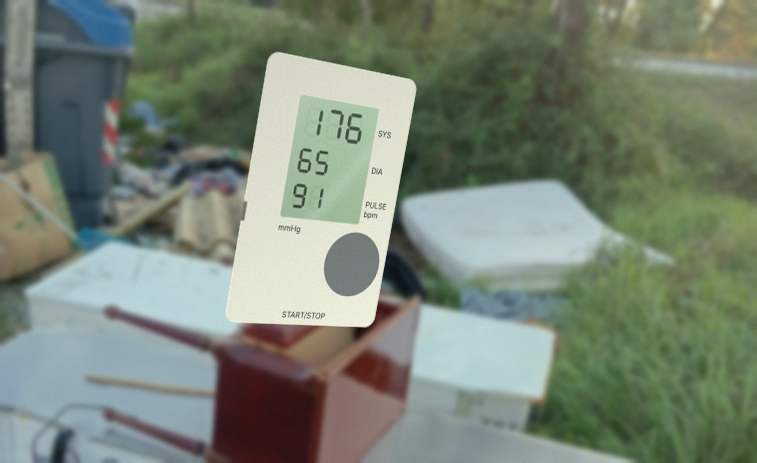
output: 65; mmHg
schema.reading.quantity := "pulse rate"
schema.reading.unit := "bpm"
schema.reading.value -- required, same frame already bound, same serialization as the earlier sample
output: 91; bpm
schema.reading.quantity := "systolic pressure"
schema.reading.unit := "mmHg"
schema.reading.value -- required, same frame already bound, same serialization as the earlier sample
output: 176; mmHg
